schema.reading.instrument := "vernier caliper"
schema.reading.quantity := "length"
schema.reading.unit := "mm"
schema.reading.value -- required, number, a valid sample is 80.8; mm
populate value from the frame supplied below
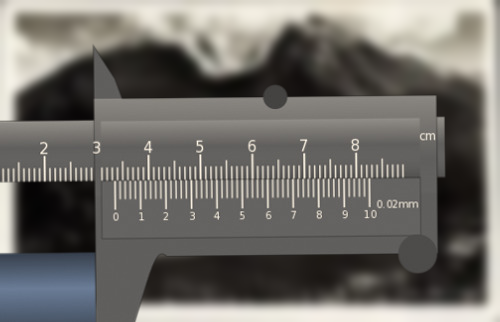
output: 33.5; mm
